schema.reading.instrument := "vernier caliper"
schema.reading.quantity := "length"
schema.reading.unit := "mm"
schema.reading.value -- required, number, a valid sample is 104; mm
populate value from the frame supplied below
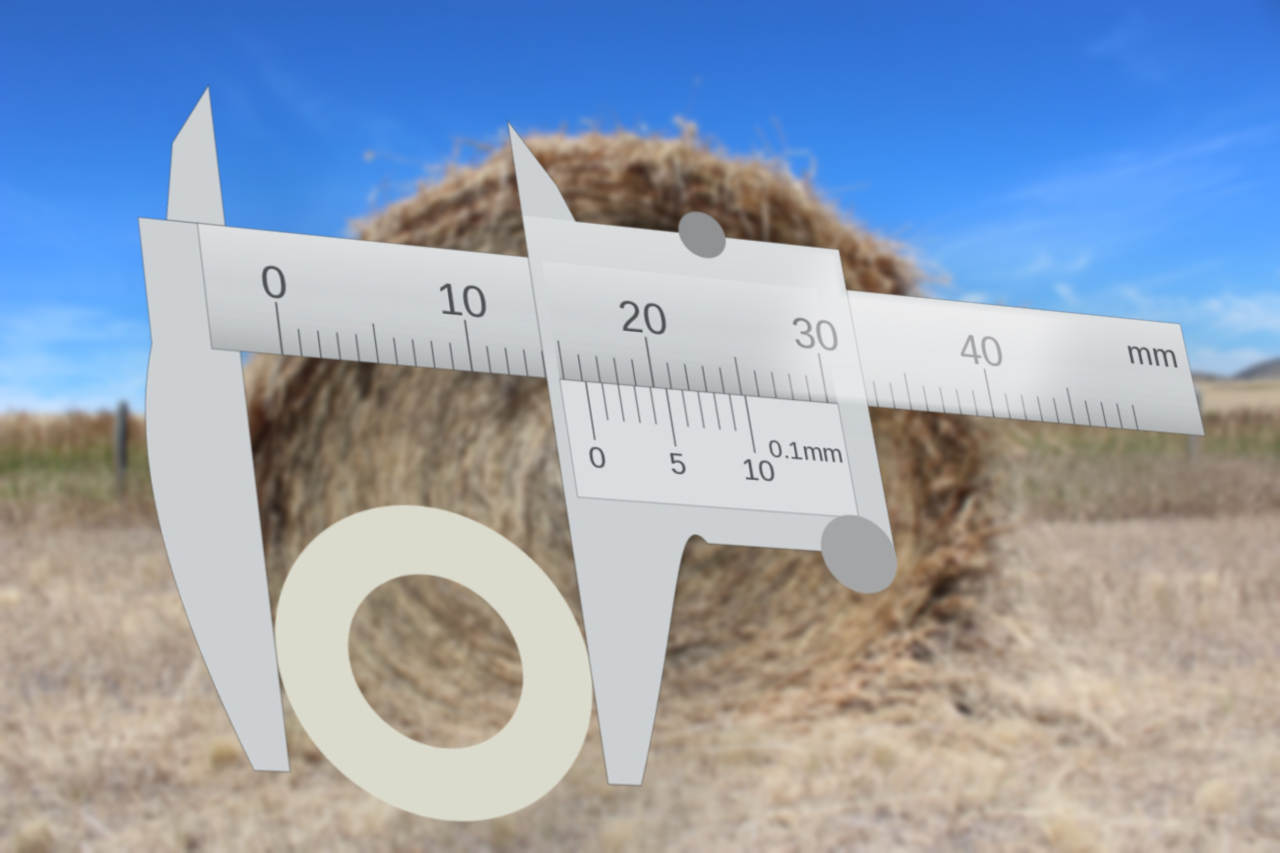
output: 16.2; mm
